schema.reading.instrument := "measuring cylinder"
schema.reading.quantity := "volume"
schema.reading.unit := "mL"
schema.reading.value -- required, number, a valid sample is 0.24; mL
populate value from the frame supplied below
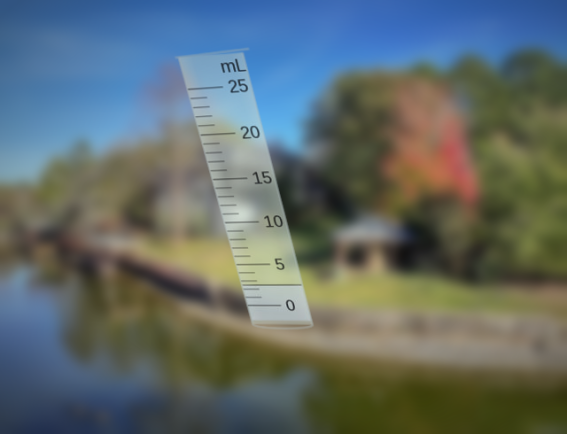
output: 2.5; mL
